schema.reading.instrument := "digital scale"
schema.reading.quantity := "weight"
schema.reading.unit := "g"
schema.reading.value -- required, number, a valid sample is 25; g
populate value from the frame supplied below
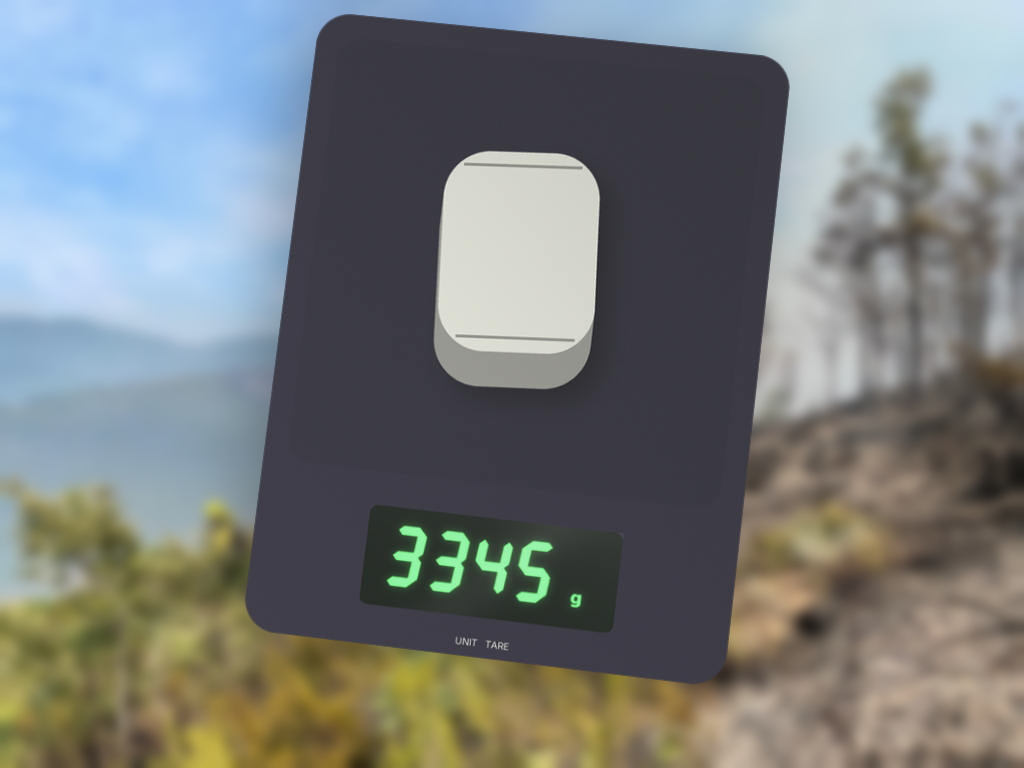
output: 3345; g
